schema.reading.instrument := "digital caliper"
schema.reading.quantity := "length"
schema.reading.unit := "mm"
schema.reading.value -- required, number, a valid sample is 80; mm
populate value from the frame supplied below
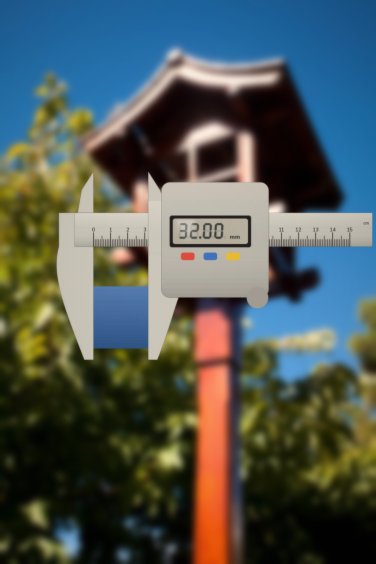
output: 32.00; mm
